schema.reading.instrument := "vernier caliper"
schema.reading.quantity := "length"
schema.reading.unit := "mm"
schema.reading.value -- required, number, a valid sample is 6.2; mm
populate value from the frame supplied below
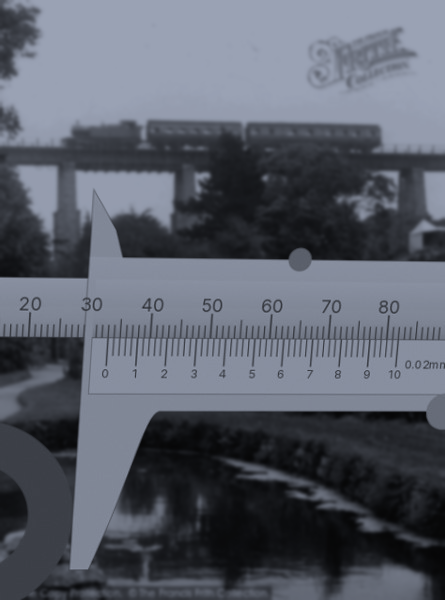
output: 33.0; mm
